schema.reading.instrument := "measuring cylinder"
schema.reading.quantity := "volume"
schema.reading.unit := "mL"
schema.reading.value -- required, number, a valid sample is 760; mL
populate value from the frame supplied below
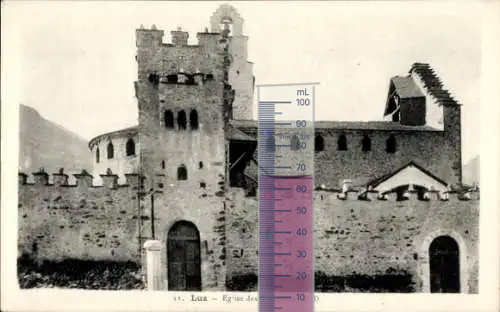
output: 65; mL
